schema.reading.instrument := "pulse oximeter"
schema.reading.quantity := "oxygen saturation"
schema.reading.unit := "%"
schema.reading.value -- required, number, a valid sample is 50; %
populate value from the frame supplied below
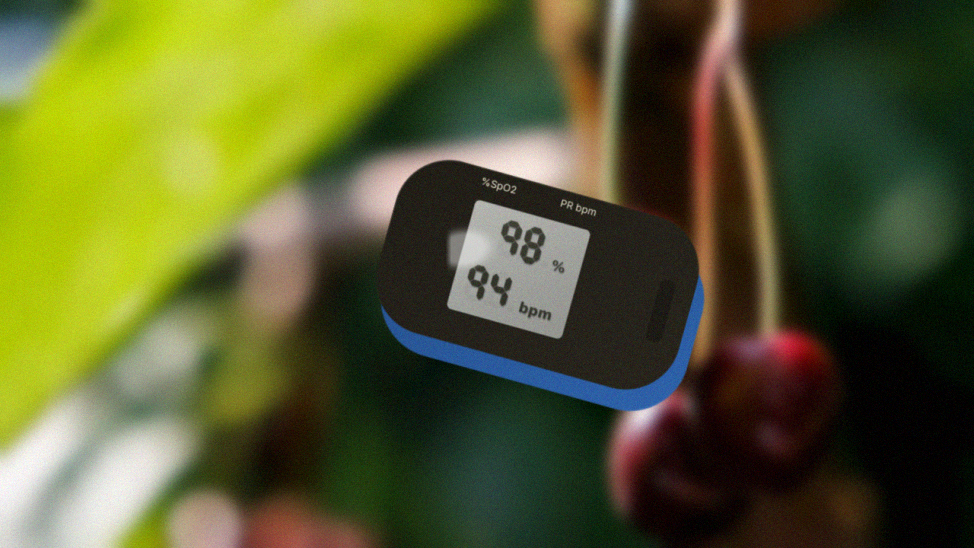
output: 98; %
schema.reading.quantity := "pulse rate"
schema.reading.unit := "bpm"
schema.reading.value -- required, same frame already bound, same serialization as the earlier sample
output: 94; bpm
